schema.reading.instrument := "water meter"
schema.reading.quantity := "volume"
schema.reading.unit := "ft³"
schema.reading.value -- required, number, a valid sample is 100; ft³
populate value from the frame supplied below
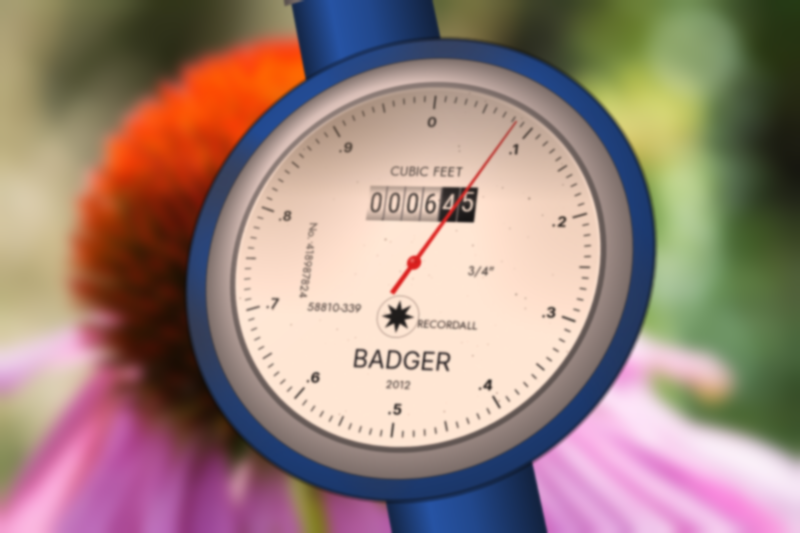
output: 645.08; ft³
